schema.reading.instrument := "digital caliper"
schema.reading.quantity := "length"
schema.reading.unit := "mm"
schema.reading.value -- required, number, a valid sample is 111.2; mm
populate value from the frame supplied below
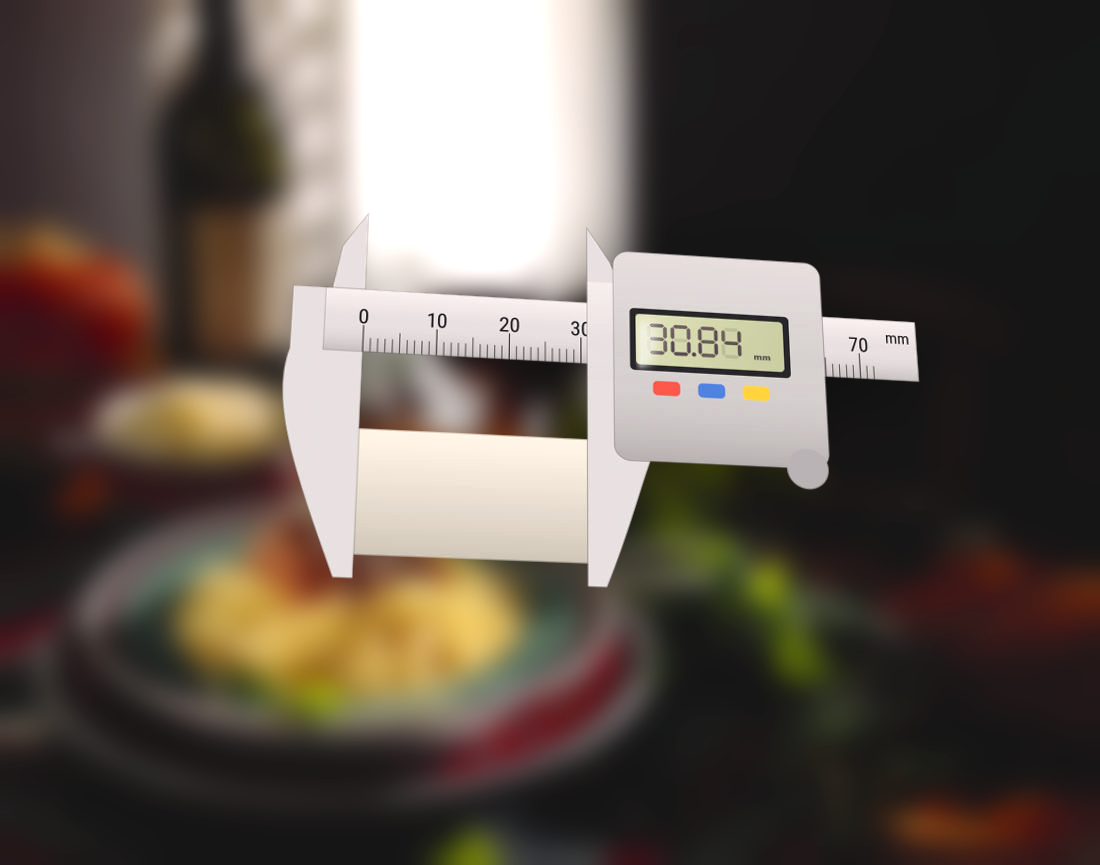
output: 30.84; mm
